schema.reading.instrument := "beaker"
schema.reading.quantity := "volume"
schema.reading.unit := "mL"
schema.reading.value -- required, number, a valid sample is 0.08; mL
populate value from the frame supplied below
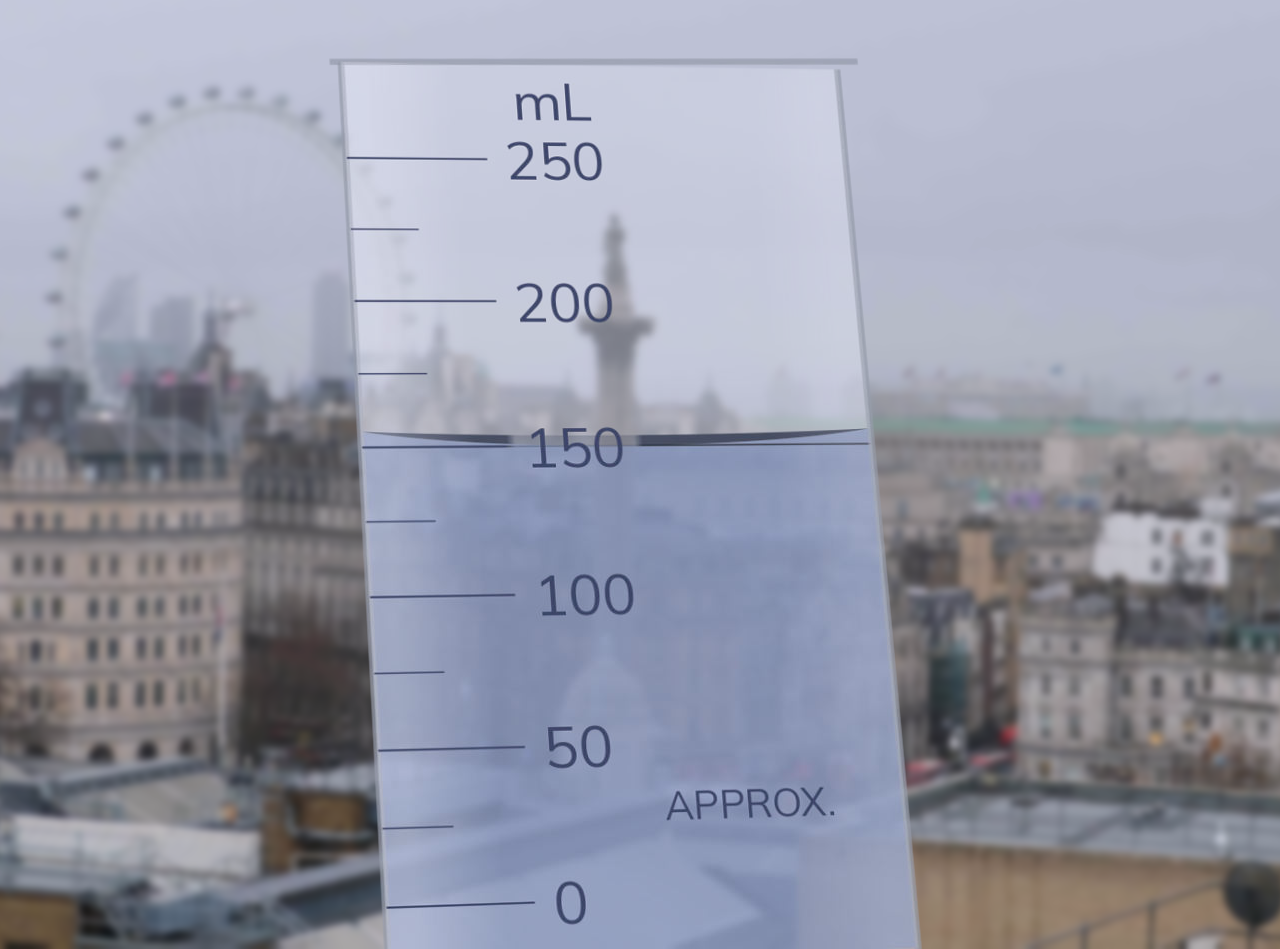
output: 150; mL
